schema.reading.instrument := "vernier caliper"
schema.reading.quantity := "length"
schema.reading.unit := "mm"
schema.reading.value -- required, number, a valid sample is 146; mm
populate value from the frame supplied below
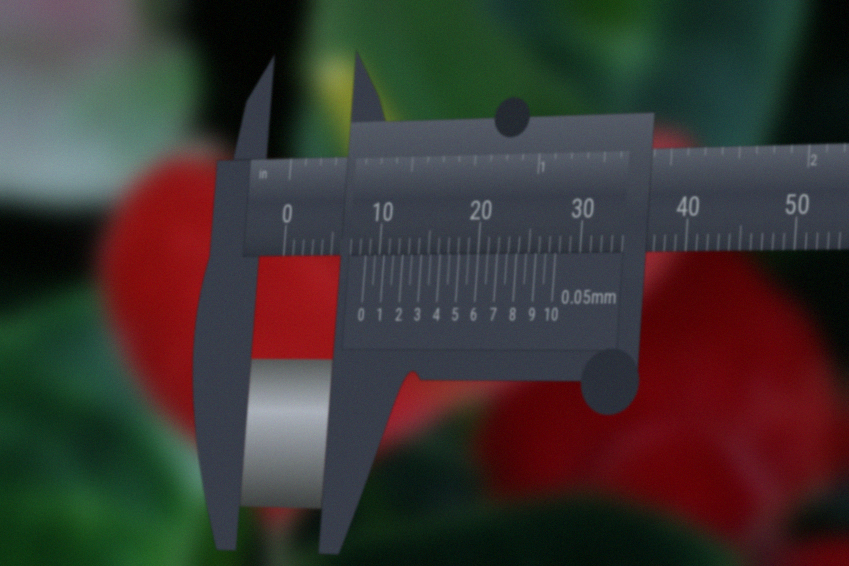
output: 8.6; mm
